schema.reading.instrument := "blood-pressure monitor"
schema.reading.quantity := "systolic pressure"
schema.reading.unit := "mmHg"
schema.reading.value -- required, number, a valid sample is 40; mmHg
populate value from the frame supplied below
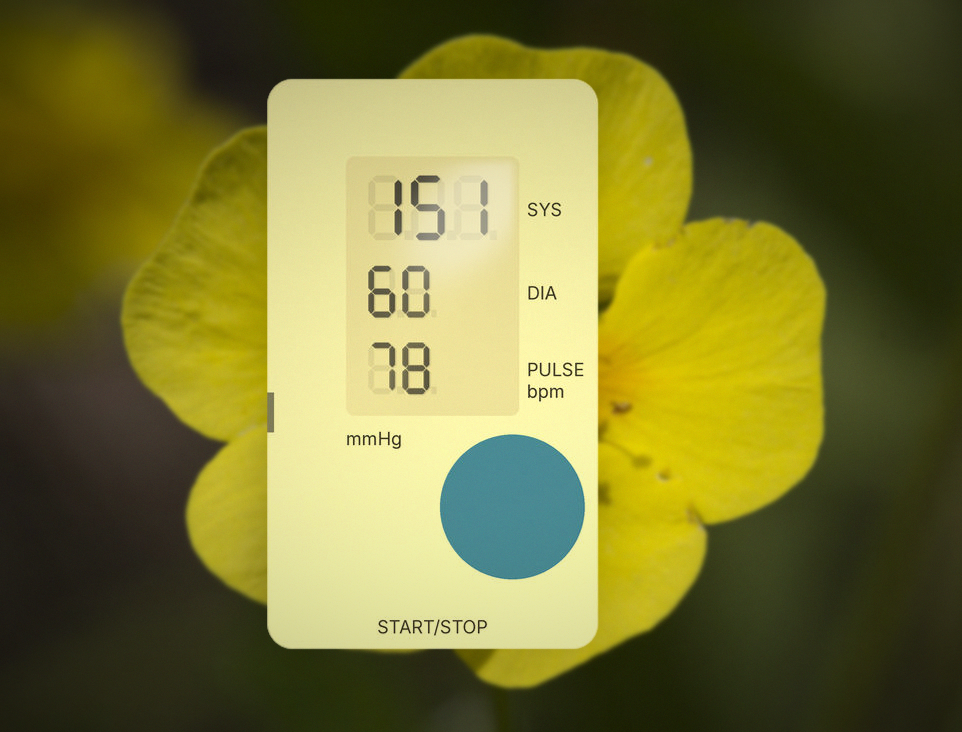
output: 151; mmHg
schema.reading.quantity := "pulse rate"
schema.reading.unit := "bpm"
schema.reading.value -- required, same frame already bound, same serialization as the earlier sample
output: 78; bpm
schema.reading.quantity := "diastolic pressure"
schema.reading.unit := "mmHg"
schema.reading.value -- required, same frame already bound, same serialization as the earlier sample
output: 60; mmHg
